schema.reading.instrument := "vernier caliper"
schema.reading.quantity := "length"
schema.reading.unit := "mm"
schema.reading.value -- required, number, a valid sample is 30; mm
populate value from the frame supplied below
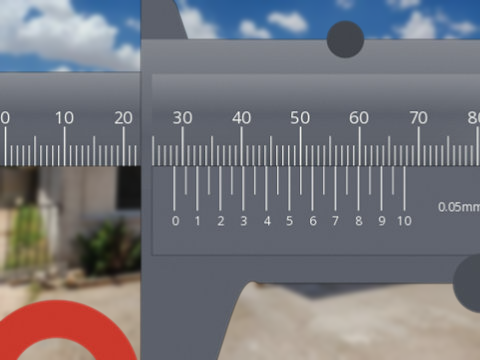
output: 28.6; mm
